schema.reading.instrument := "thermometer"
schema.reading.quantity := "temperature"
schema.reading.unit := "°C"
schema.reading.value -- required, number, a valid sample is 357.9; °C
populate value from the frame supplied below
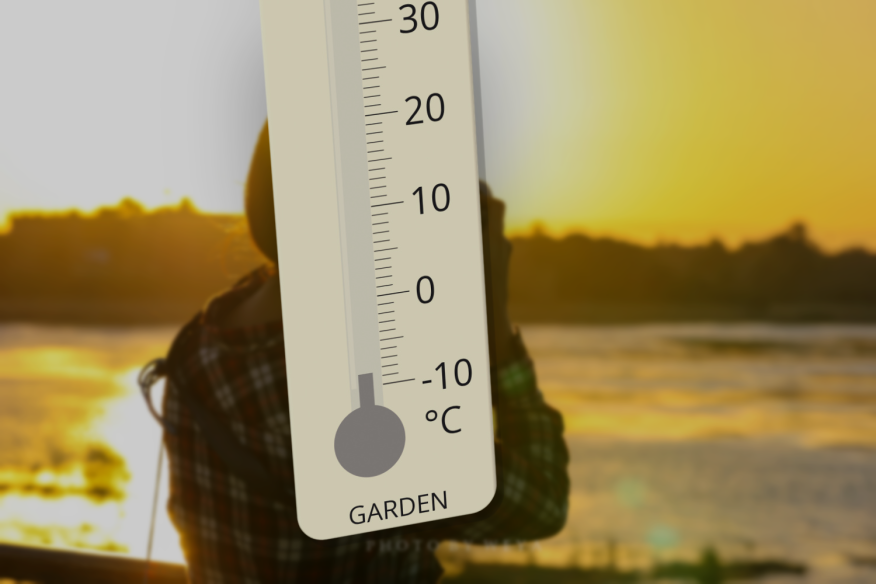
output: -8.5; °C
